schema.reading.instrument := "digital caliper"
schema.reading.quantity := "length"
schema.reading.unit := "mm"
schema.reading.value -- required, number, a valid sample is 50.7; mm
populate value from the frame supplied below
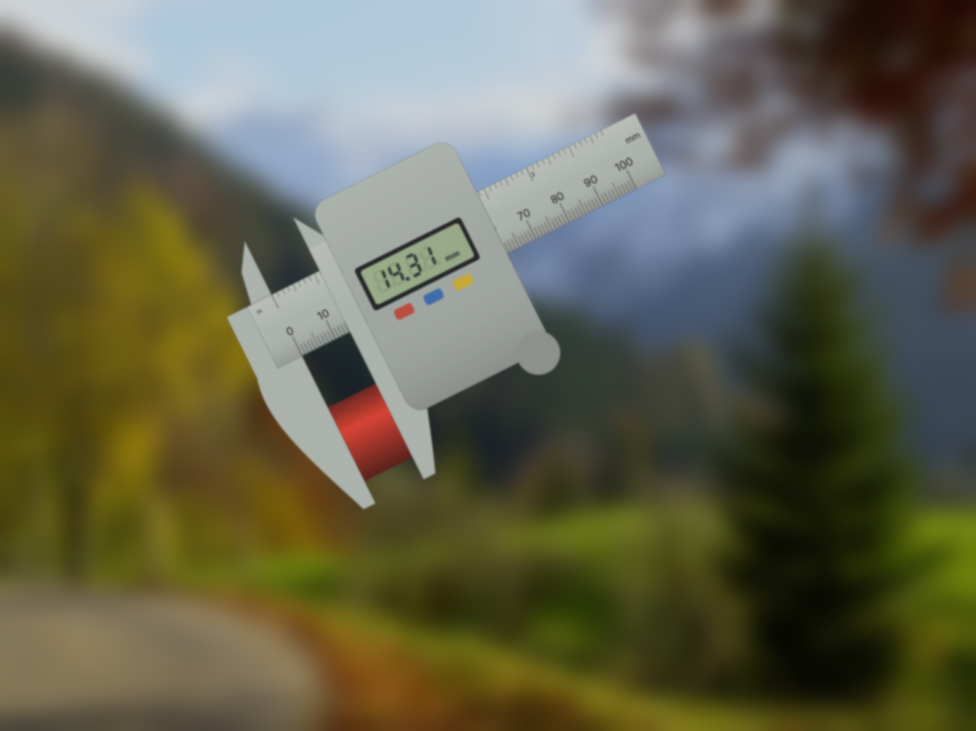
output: 14.31; mm
